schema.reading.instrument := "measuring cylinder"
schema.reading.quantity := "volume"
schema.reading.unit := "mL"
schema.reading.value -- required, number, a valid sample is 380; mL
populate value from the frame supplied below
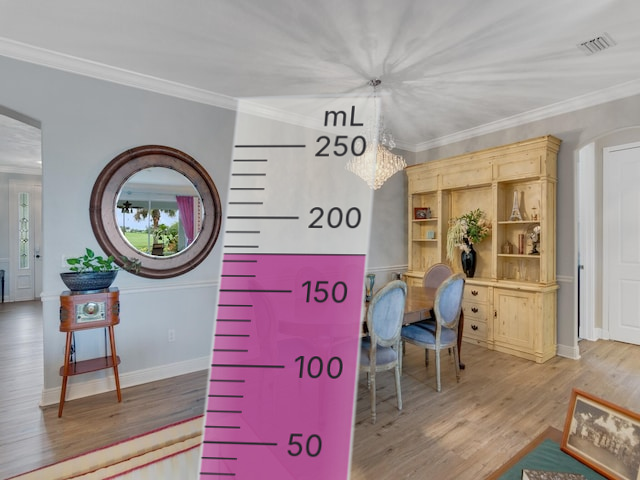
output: 175; mL
